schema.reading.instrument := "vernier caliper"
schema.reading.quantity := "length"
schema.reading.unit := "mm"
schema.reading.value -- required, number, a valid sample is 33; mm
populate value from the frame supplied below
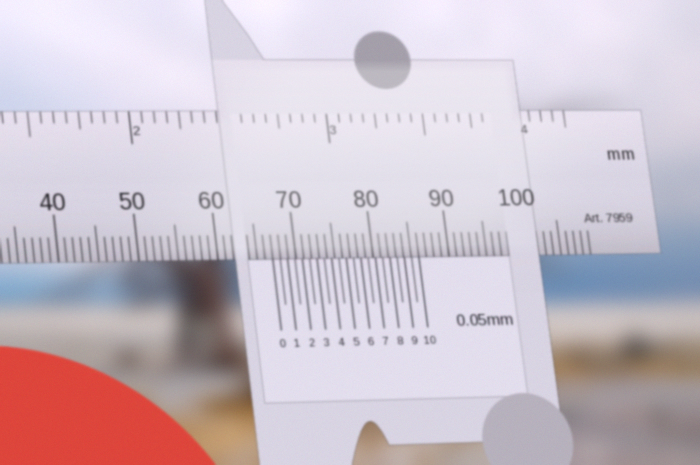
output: 67.0; mm
